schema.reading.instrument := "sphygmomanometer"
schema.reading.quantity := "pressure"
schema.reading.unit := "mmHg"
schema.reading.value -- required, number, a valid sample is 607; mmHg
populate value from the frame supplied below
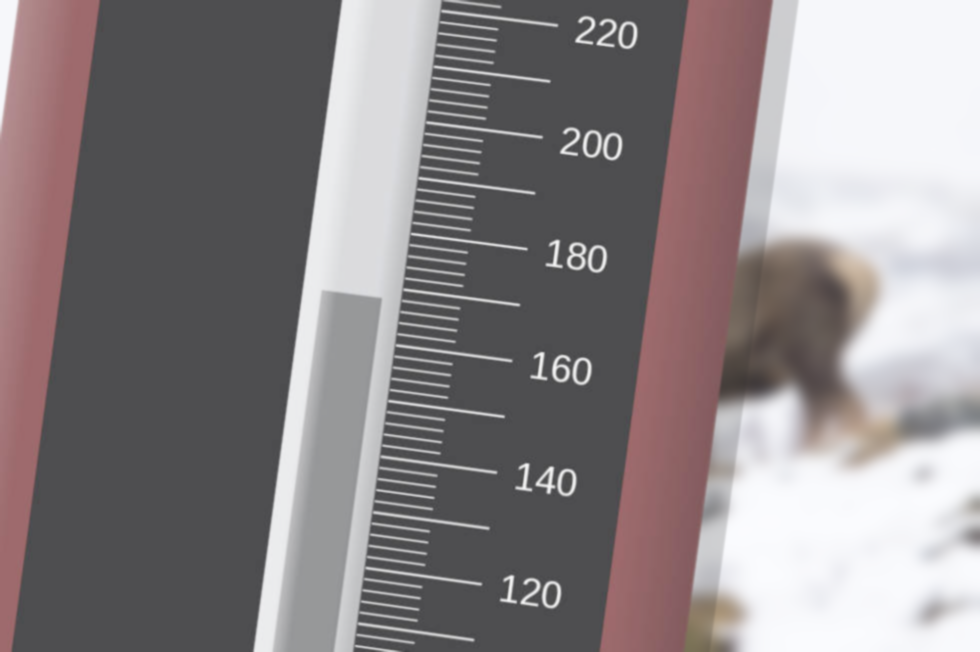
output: 168; mmHg
